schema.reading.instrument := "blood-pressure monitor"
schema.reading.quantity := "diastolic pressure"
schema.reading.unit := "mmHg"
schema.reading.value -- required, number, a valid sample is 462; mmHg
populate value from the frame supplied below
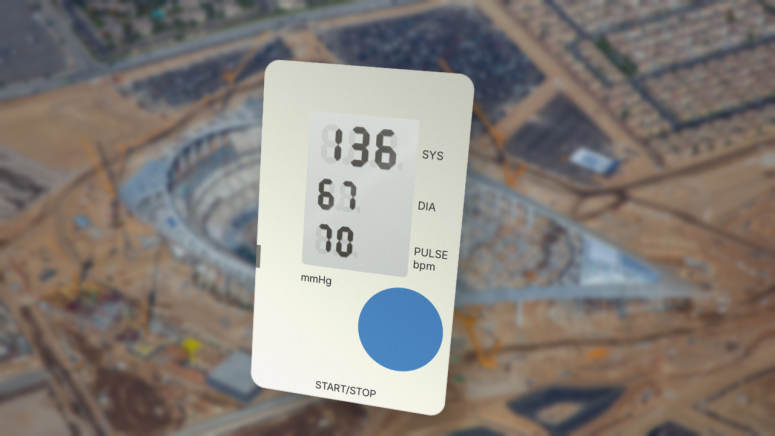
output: 67; mmHg
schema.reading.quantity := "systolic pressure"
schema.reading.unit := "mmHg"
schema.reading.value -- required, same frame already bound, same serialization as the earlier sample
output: 136; mmHg
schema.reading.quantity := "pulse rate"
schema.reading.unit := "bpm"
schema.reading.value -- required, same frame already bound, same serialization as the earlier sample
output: 70; bpm
